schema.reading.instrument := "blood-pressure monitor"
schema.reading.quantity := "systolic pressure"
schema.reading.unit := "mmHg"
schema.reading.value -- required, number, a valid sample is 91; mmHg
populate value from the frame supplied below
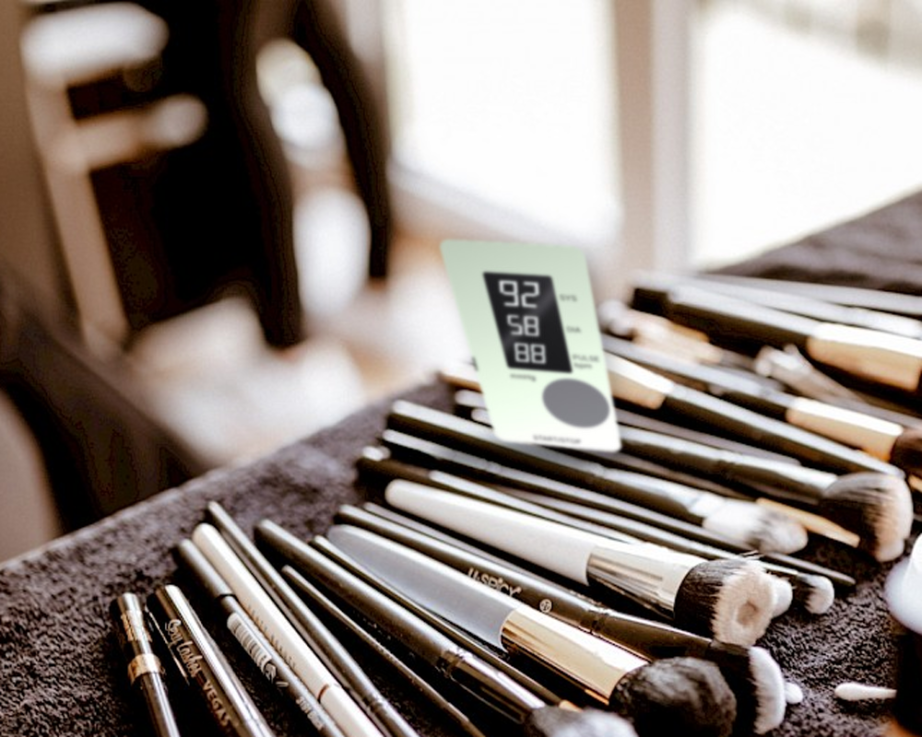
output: 92; mmHg
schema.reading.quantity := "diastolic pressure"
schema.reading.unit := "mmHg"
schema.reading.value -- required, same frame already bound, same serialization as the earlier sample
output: 58; mmHg
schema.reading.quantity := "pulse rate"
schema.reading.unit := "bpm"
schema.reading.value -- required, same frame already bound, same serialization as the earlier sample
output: 88; bpm
